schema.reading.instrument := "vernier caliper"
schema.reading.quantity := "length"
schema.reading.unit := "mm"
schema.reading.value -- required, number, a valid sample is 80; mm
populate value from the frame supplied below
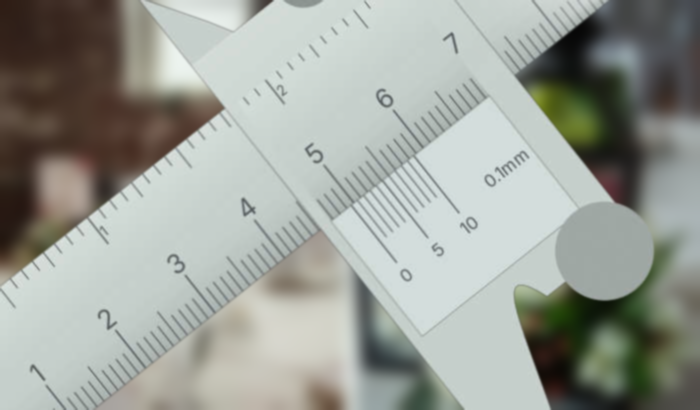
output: 49.6; mm
